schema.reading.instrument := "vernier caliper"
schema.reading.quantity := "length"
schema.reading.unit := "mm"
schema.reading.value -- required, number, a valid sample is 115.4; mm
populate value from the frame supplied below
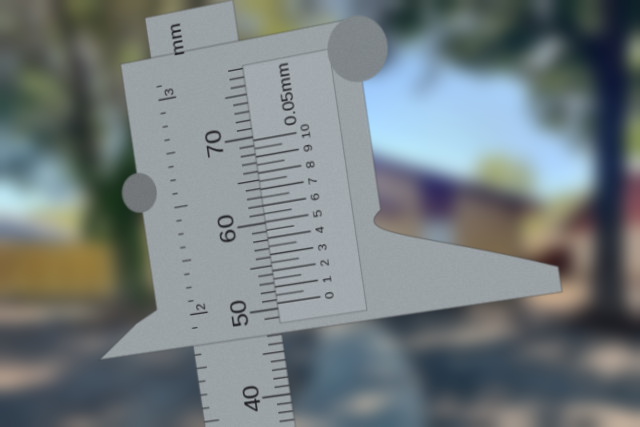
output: 50.6; mm
